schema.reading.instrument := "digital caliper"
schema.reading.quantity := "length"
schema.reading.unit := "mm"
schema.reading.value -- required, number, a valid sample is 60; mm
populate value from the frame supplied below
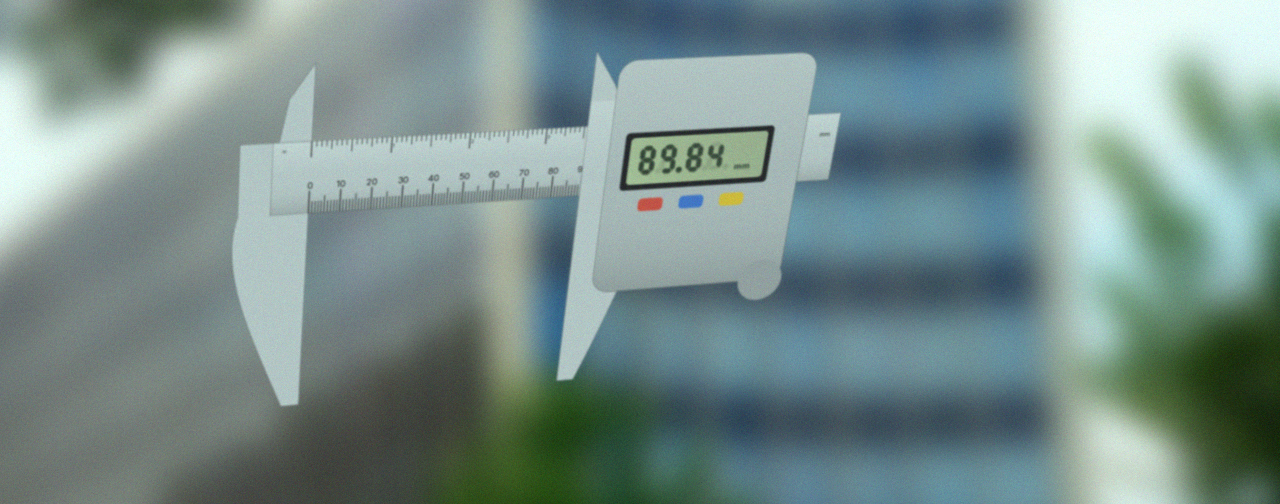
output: 89.84; mm
